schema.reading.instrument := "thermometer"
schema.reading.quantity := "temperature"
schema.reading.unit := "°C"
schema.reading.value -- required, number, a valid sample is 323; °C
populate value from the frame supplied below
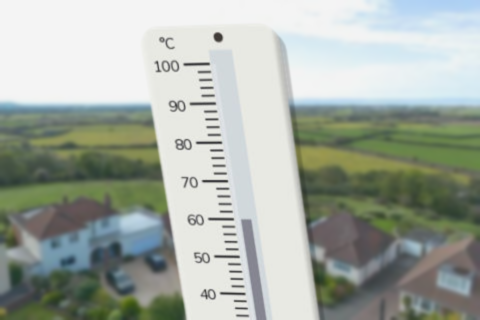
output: 60; °C
